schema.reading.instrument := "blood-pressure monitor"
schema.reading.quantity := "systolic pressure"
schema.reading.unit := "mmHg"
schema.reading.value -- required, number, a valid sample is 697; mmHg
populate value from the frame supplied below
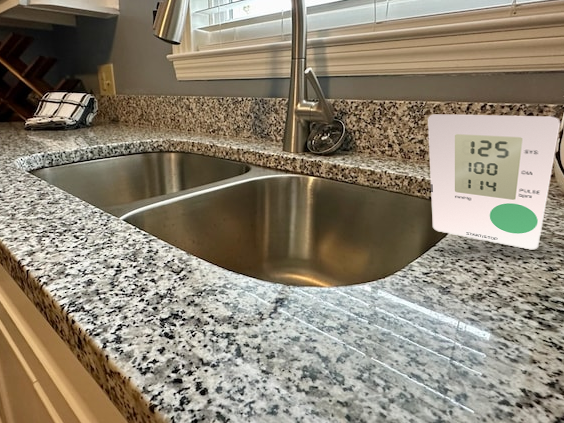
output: 125; mmHg
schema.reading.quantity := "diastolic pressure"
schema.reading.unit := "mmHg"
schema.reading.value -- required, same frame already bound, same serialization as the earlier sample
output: 100; mmHg
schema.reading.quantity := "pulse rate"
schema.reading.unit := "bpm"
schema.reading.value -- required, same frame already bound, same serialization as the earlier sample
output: 114; bpm
